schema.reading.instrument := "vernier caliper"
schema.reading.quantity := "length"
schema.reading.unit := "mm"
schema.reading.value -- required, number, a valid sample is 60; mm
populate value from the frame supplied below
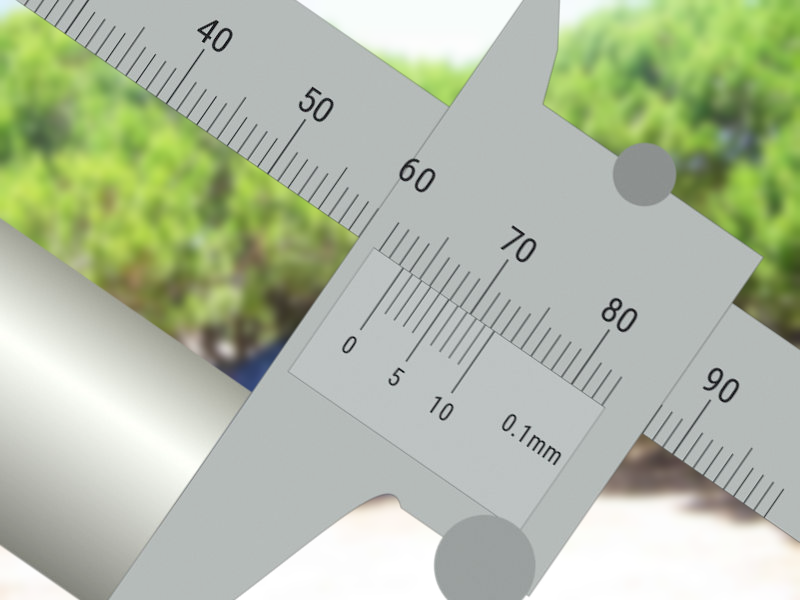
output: 63.4; mm
